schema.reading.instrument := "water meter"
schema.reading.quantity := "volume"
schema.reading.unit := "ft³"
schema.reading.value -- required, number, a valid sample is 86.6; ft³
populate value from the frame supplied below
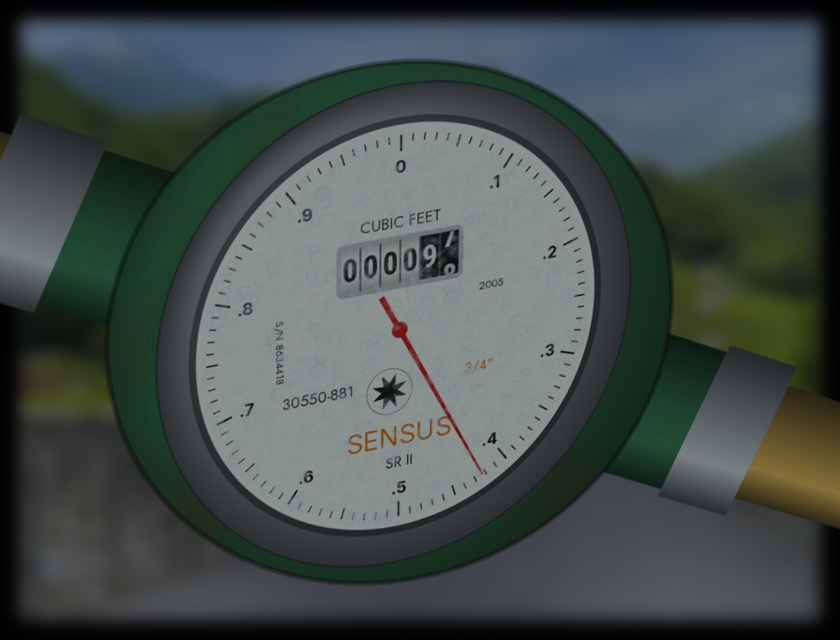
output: 97.42; ft³
